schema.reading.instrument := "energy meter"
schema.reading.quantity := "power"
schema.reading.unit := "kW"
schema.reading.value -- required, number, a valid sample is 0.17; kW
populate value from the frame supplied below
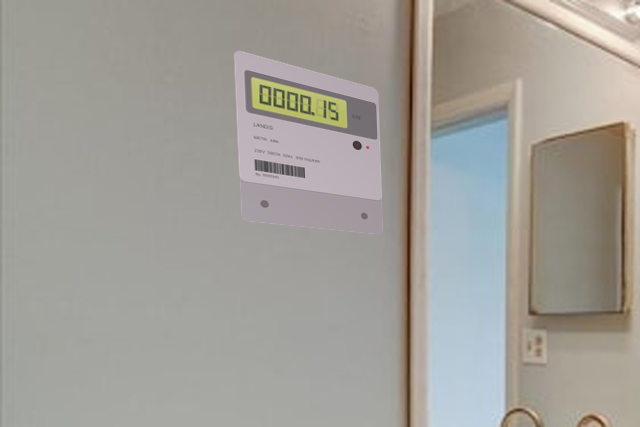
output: 0.15; kW
